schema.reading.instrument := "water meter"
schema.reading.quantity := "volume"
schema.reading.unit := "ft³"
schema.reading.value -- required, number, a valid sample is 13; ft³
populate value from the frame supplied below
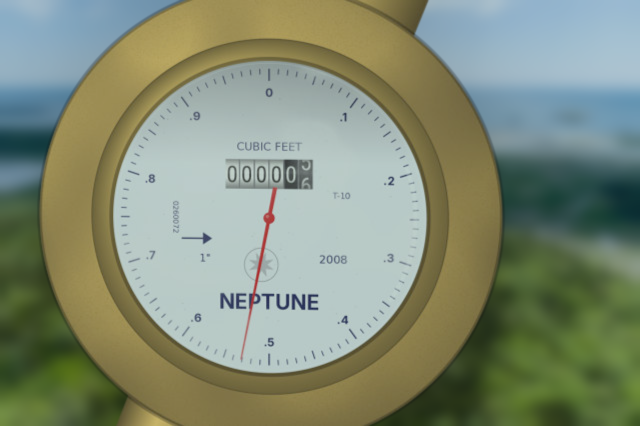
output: 5.53; ft³
